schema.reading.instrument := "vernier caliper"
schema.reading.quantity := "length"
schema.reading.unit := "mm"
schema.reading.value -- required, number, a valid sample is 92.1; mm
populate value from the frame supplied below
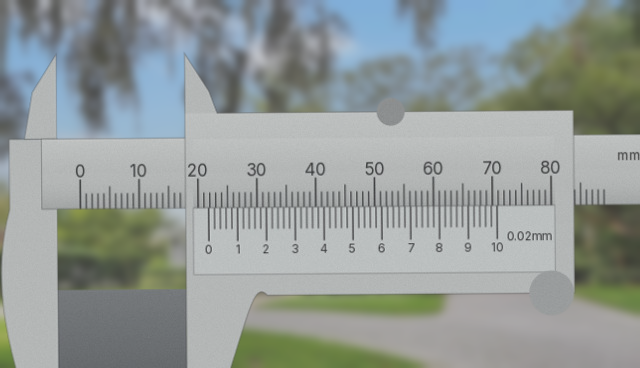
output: 21.8; mm
